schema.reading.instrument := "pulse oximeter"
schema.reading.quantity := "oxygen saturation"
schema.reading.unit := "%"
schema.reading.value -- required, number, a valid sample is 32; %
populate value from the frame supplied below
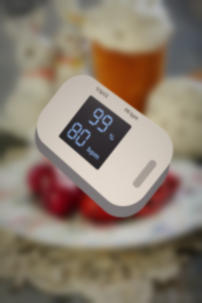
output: 99; %
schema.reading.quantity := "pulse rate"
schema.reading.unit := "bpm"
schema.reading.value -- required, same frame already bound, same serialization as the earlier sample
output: 80; bpm
